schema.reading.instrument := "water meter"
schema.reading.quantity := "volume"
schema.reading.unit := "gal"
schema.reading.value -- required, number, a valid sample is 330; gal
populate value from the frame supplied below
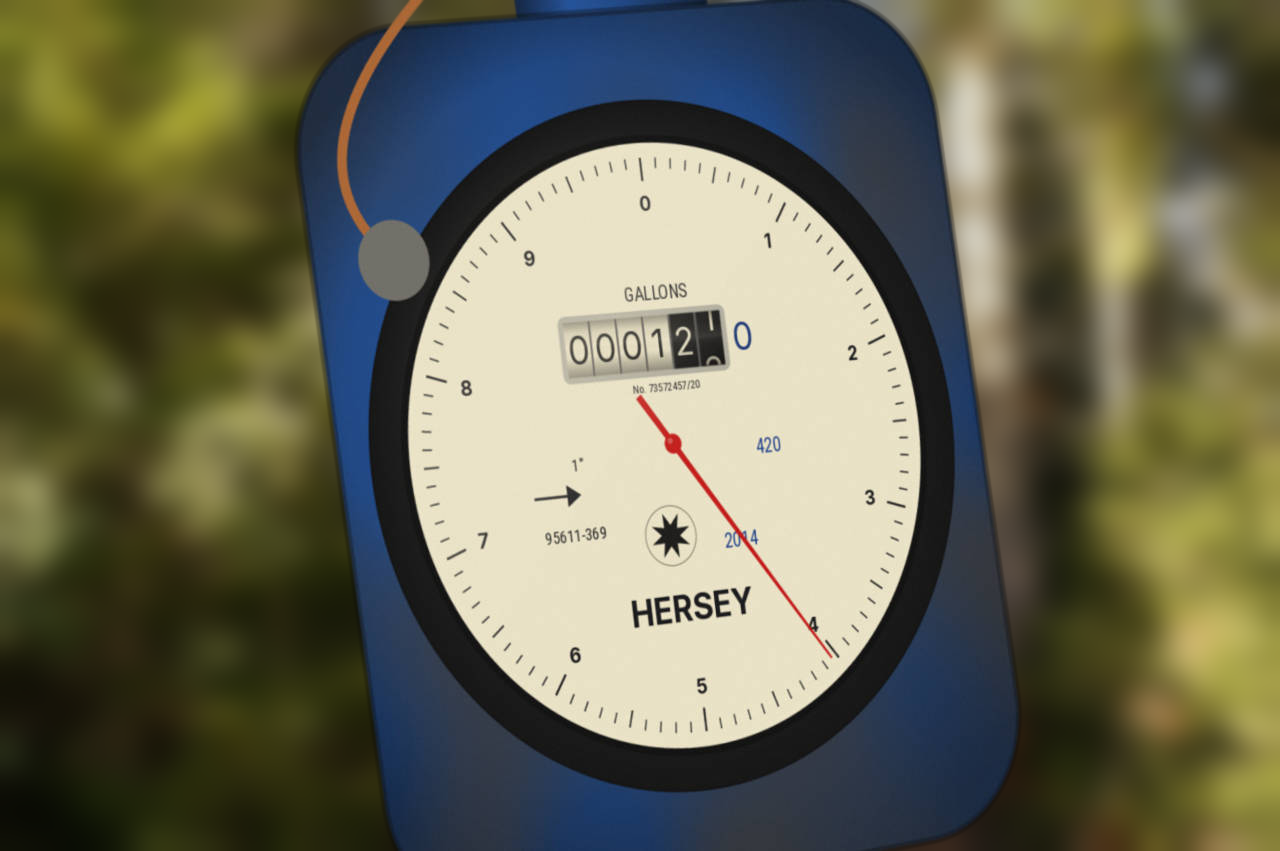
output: 1214.0; gal
